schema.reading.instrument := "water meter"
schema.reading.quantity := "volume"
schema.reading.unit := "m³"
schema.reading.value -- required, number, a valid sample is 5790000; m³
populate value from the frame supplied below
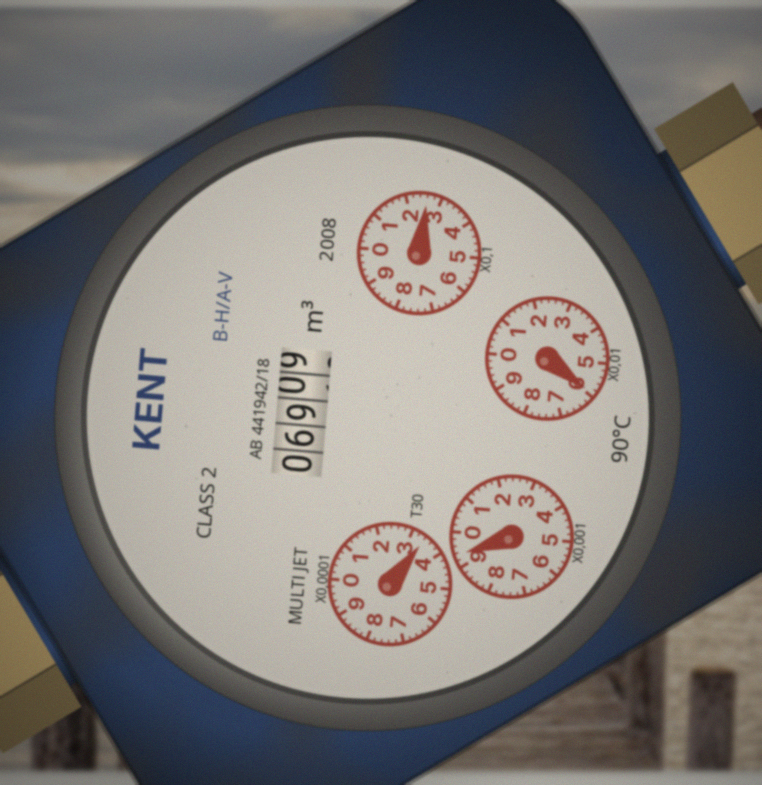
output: 6909.2593; m³
